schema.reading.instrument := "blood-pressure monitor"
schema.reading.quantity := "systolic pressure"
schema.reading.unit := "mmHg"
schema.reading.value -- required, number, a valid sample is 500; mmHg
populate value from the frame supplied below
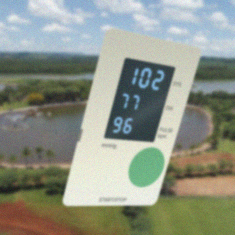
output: 102; mmHg
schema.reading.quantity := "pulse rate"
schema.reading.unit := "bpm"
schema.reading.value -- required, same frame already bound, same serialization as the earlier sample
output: 96; bpm
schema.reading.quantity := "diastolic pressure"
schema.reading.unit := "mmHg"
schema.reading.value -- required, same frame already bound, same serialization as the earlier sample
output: 77; mmHg
